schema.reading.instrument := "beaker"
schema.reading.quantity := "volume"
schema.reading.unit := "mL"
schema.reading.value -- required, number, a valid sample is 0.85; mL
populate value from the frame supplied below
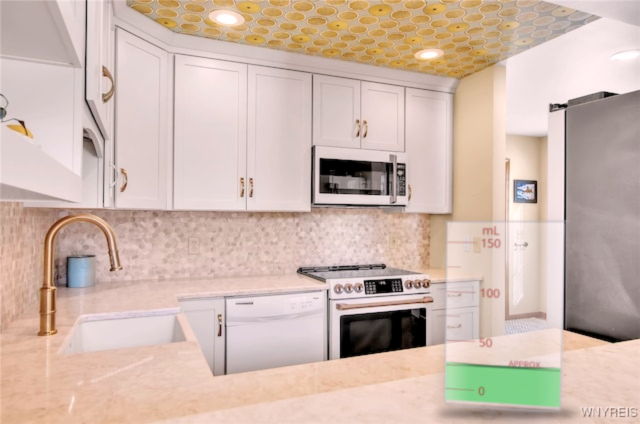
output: 25; mL
